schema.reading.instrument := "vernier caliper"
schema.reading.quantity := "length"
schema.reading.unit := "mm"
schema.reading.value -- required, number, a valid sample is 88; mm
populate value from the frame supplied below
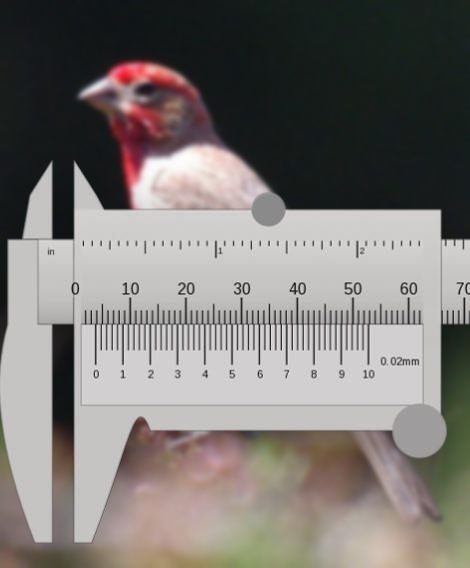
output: 3.8; mm
